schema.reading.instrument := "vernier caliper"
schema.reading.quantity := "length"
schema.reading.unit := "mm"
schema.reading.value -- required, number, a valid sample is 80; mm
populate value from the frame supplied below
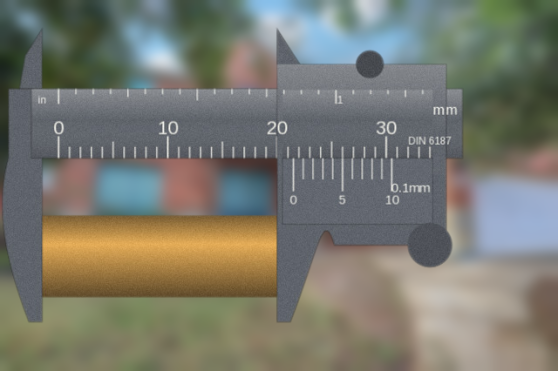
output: 21.5; mm
